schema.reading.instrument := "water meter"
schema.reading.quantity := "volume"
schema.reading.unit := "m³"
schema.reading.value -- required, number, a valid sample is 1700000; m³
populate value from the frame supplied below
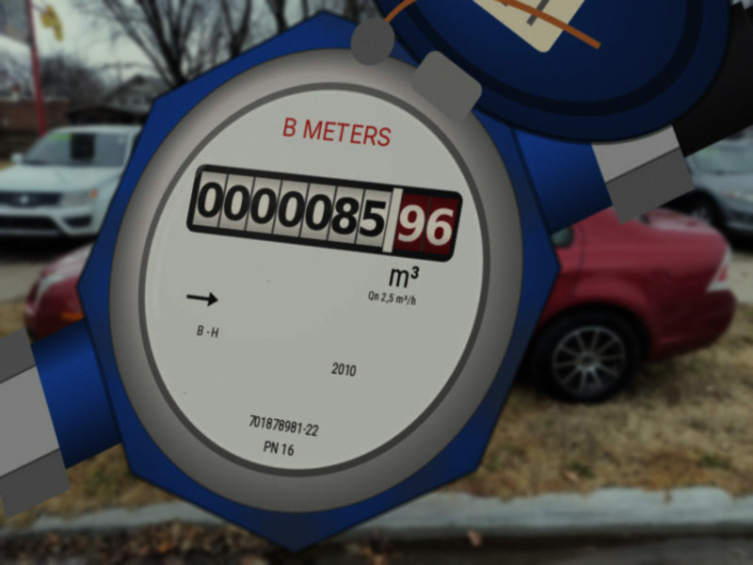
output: 85.96; m³
